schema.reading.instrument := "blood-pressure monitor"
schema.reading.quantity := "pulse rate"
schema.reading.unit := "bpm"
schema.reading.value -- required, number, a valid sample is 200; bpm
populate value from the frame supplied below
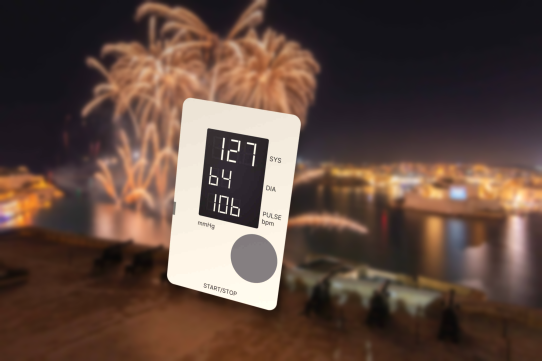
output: 106; bpm
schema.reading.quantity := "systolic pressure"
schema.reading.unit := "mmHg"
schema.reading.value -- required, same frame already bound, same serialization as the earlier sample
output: 127; mmHg
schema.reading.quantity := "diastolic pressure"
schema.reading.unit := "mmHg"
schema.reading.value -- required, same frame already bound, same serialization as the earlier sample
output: 64; mmHg
